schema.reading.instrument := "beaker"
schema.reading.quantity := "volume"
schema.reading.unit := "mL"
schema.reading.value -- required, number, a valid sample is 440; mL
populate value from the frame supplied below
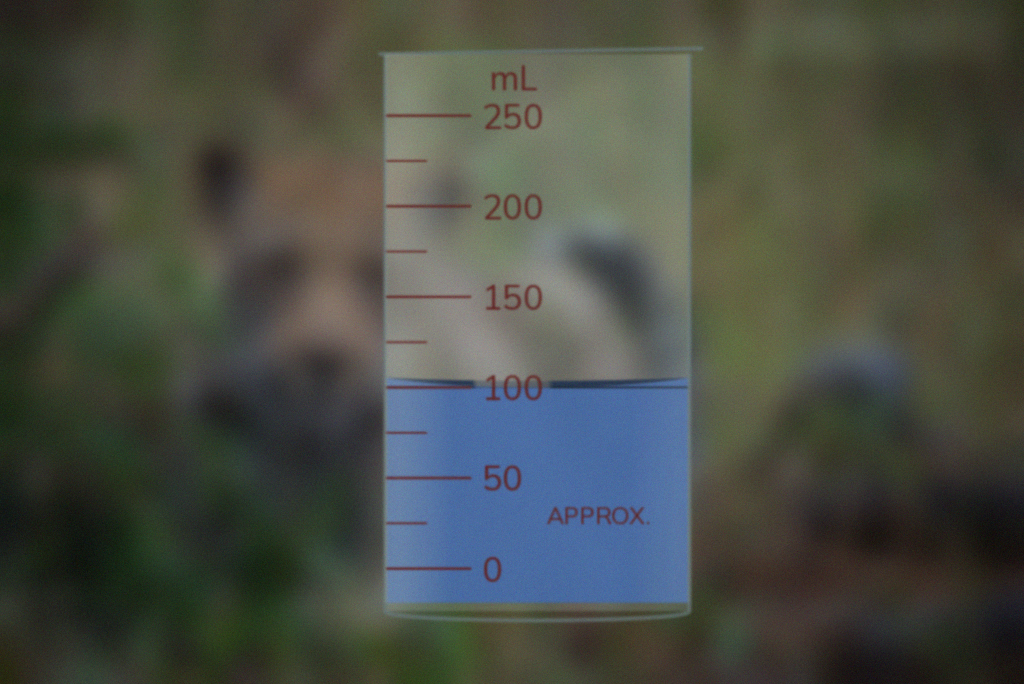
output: 100; mL
